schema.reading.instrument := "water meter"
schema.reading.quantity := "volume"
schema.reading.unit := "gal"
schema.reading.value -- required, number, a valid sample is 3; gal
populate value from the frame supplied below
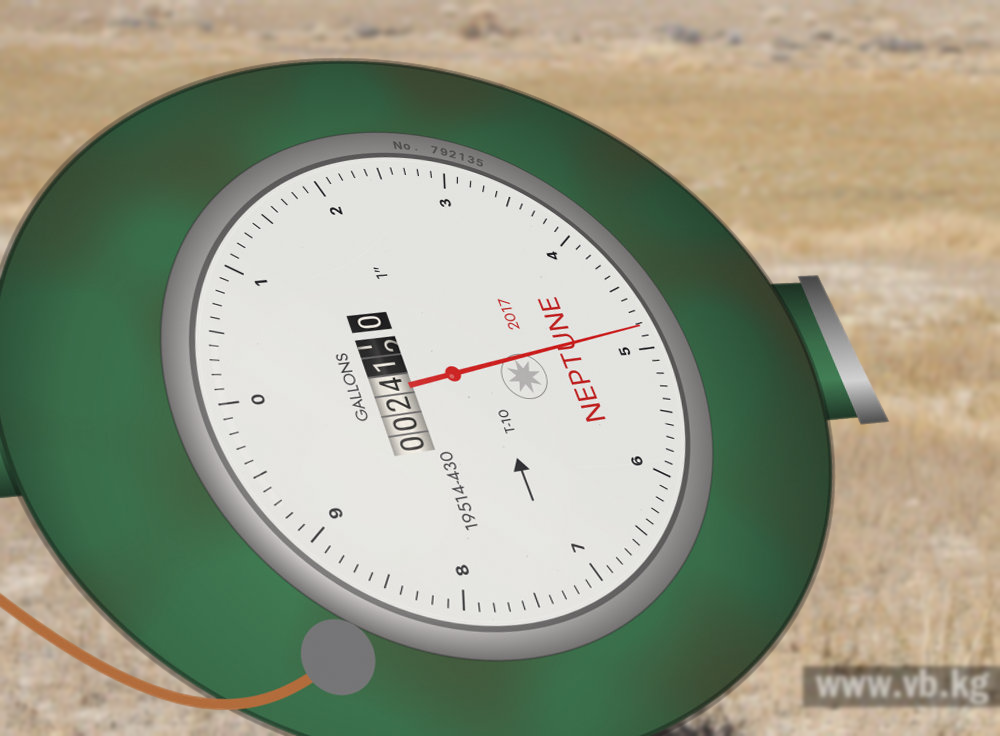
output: 24114.8; gal
